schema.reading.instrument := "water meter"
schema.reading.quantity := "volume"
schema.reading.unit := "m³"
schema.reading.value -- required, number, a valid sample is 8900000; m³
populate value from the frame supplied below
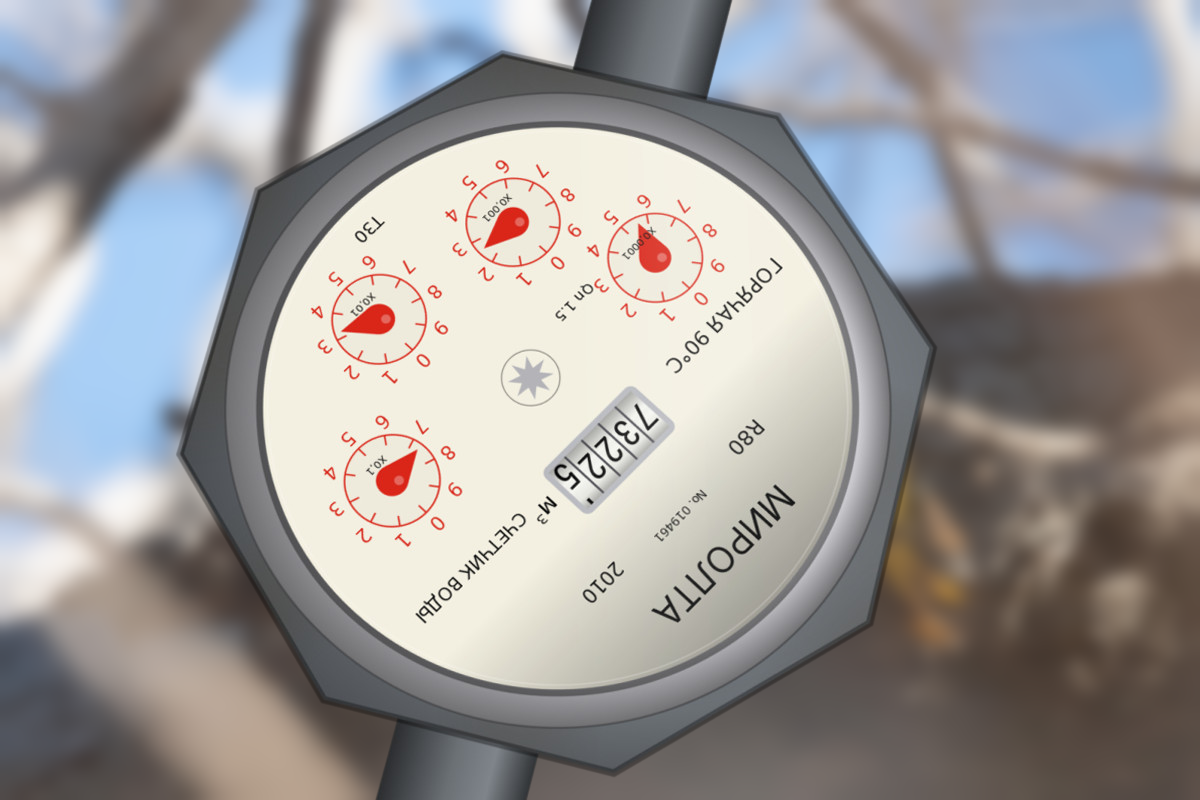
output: 73224.7325; m³
